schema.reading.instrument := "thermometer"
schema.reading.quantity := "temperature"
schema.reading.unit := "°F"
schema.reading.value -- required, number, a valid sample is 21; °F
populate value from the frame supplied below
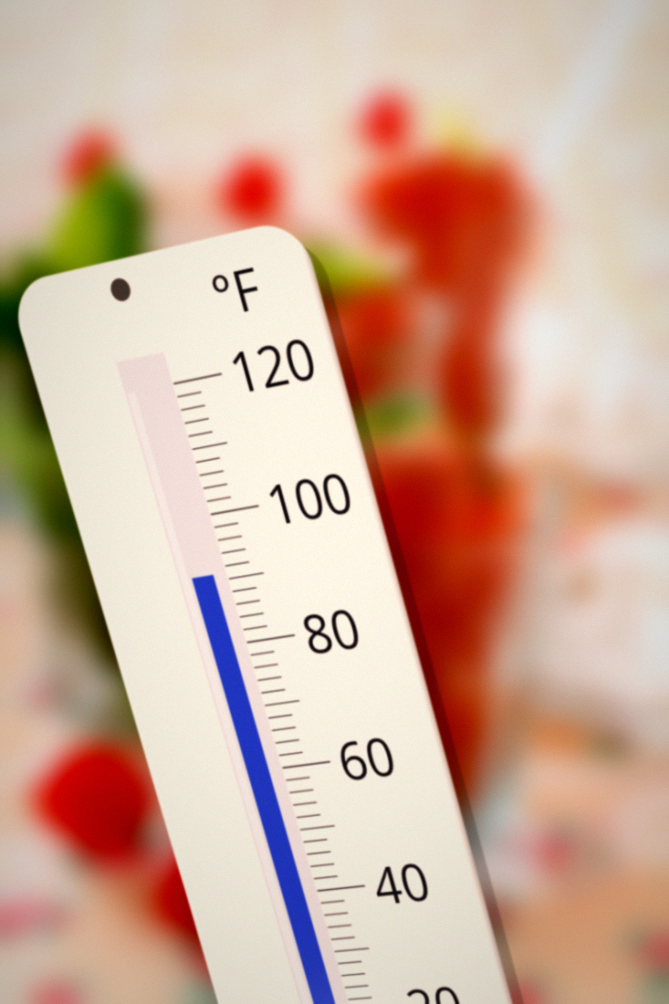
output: 91; °F
